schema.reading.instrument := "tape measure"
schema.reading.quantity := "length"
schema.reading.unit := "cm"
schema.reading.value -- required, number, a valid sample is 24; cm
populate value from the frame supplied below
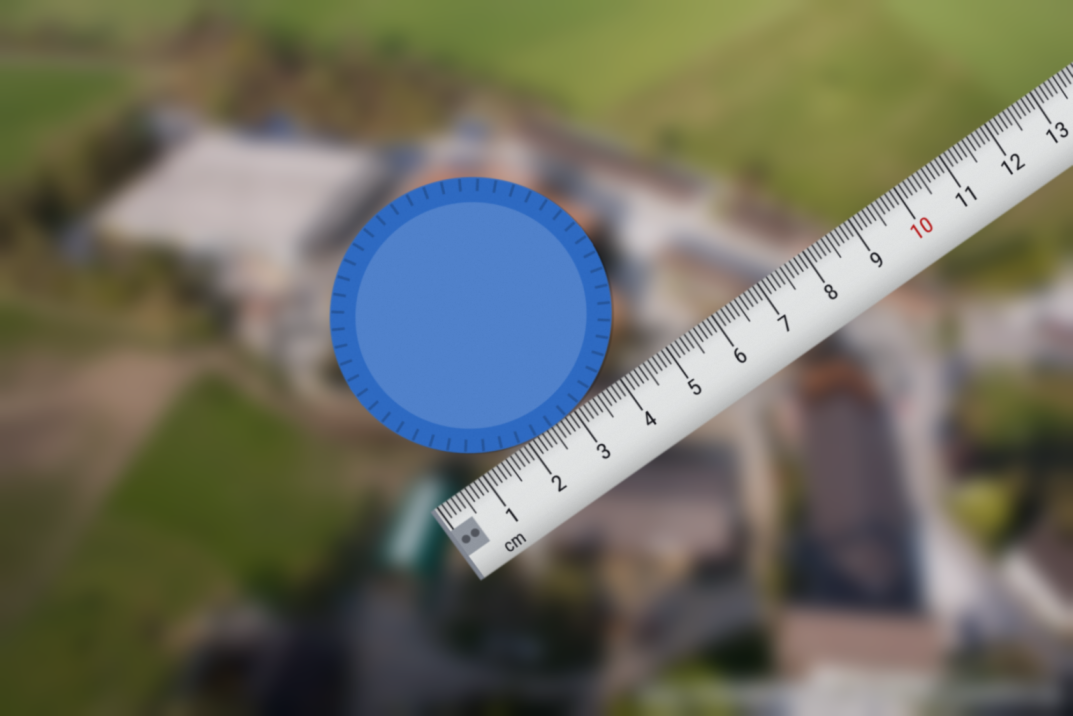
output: 5; cm
